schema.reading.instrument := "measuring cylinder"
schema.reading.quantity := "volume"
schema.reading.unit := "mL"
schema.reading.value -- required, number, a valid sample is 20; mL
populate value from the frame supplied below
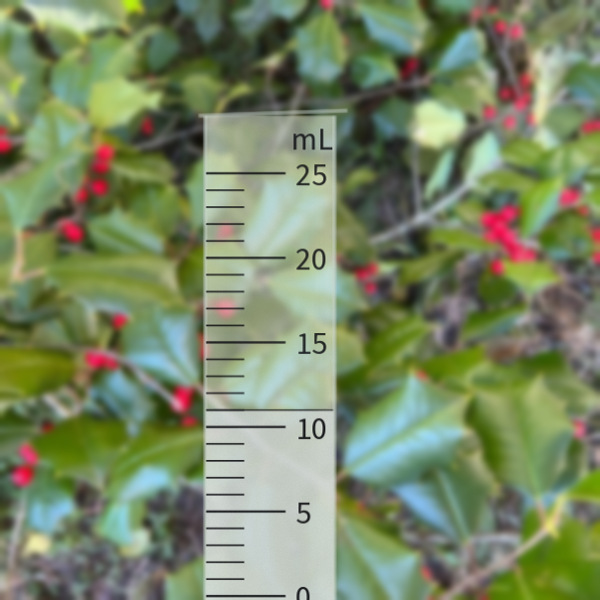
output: 11; mL
